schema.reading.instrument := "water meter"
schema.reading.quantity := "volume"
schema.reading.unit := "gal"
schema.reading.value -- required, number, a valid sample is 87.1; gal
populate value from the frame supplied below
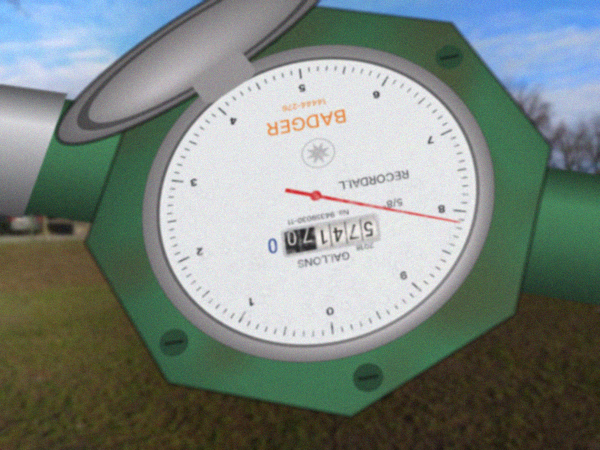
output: 5741698.1; gal
